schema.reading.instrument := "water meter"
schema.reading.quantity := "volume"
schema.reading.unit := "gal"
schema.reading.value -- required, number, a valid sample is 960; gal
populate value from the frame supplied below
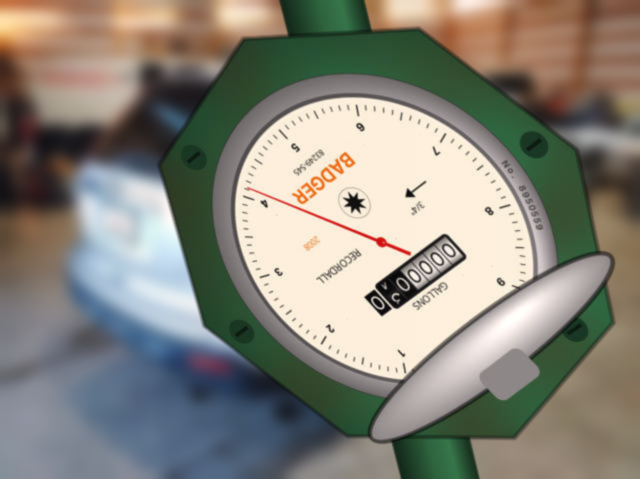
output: 34.1; gal
